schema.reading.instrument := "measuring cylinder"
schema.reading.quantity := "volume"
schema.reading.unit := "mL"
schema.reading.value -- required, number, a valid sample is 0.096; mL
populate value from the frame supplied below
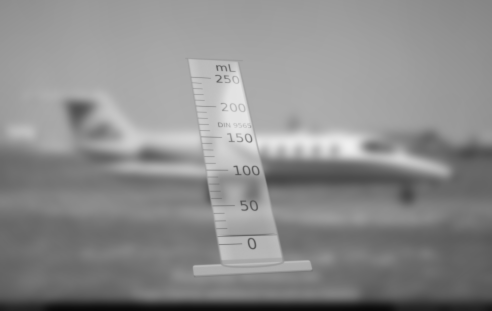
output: 10; mL
